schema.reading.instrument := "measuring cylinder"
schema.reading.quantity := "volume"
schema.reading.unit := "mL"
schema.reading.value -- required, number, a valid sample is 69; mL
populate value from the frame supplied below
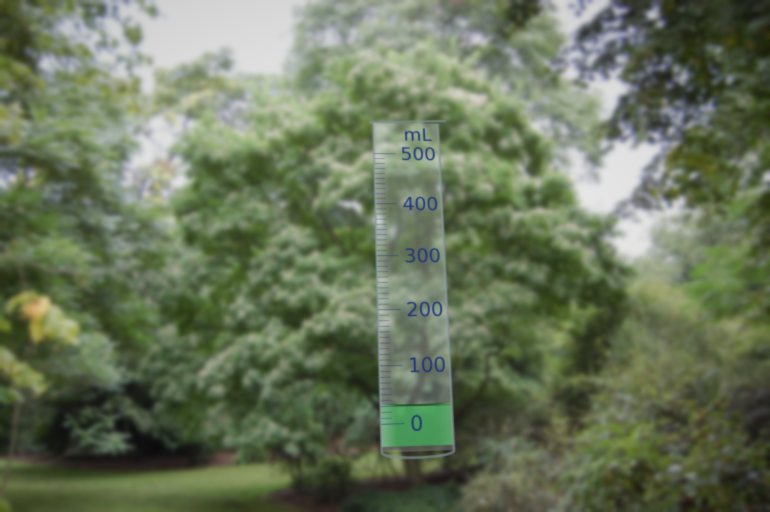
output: 30; mL
